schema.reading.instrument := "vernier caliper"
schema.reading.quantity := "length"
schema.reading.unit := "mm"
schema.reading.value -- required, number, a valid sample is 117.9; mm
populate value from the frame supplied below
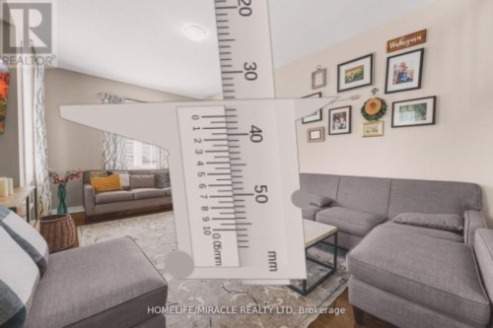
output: 37.0; mm
